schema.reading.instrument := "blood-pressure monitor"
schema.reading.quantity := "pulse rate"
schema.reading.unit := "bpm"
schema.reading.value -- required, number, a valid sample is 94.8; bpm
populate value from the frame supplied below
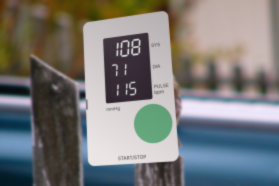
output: 115; bpm
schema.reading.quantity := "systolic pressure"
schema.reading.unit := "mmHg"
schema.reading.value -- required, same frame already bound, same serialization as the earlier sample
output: 108; mmHg
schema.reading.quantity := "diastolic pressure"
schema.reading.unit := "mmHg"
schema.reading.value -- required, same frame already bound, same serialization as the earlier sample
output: 71; mmHg
